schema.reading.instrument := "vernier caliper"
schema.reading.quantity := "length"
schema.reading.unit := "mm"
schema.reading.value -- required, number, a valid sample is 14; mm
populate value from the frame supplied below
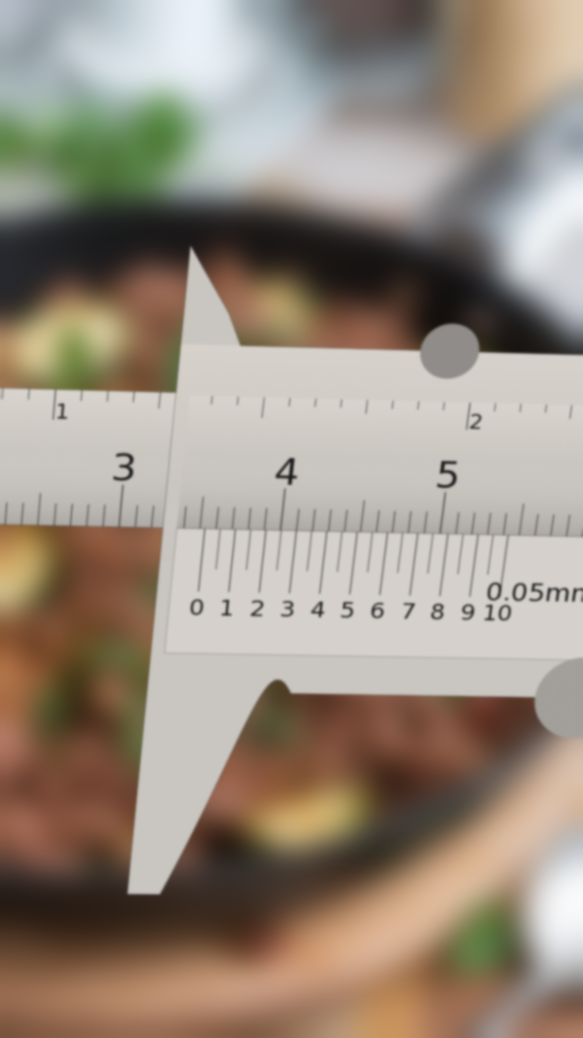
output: 35.3; mm
